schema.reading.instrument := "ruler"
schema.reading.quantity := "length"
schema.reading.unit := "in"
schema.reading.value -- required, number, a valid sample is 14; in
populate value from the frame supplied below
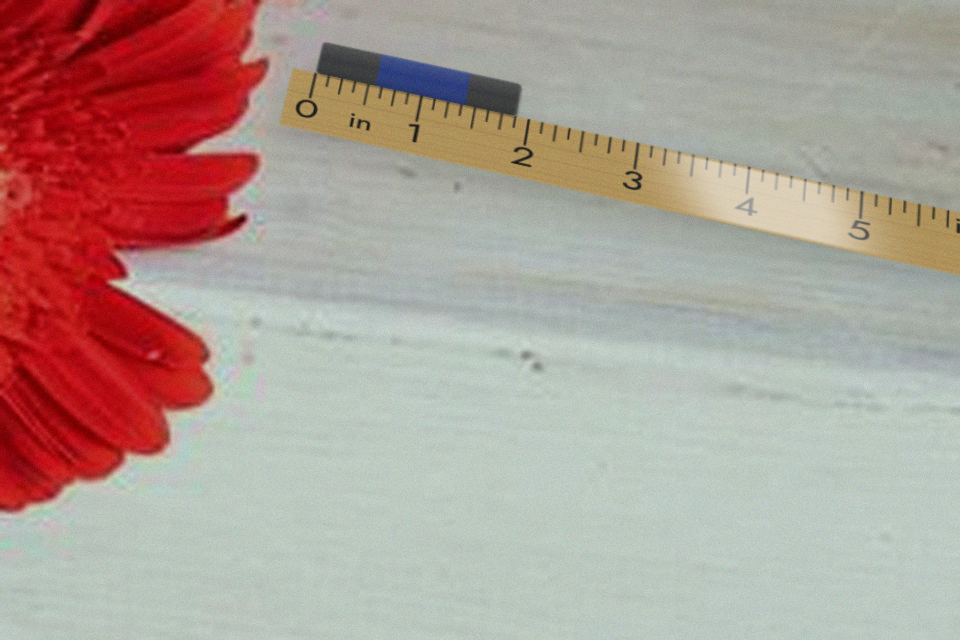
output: 1.875; in
